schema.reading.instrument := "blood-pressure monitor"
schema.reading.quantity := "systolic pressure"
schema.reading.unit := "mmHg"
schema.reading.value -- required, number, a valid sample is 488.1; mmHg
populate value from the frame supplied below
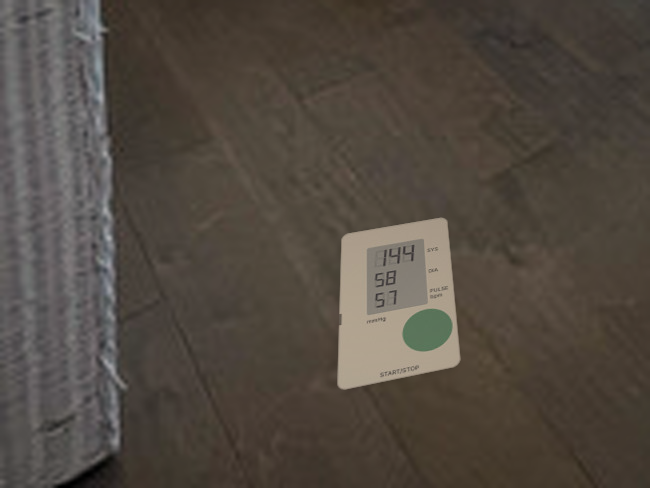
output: 144; mmHg
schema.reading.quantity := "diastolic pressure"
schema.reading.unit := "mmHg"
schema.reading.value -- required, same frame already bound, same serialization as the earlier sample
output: 58; mmHg
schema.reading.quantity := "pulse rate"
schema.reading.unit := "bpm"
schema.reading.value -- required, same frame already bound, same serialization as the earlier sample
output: 57; bpm
